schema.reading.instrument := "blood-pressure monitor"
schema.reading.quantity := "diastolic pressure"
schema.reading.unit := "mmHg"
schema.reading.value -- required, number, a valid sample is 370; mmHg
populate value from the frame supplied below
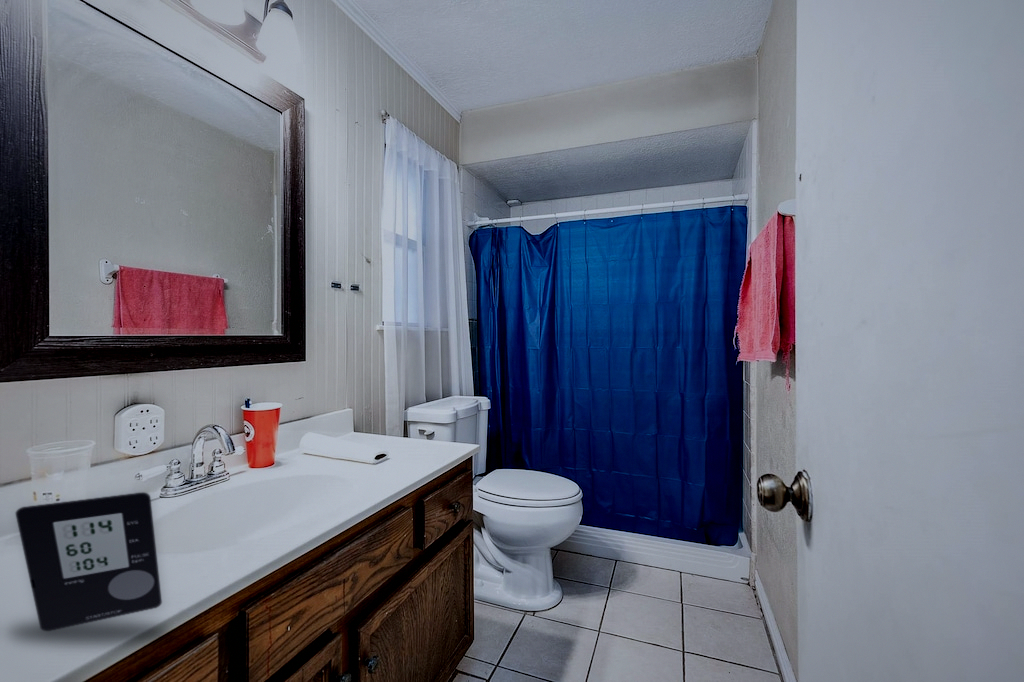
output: 60; mmHg
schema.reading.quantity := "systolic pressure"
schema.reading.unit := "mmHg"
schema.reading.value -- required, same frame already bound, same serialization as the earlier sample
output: 114; mmHg
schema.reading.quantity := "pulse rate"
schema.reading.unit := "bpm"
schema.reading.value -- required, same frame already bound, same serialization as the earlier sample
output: 104; bpm
